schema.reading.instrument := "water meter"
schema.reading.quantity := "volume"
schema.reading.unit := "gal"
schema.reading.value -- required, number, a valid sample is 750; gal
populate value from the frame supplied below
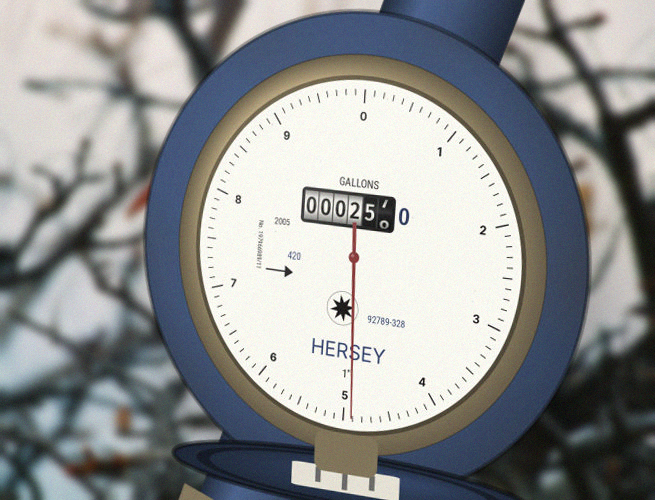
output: 2574.9; gal
